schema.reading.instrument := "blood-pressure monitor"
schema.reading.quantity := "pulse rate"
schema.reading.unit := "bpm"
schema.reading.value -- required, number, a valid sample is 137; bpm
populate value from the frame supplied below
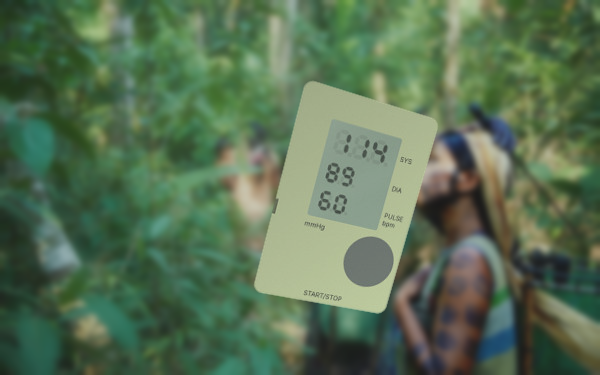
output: 60; bpm
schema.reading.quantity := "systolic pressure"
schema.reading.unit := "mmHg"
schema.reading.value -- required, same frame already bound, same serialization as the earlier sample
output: 114; mmHg
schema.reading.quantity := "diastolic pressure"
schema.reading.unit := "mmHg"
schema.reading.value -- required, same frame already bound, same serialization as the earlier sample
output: 89; mmHg
